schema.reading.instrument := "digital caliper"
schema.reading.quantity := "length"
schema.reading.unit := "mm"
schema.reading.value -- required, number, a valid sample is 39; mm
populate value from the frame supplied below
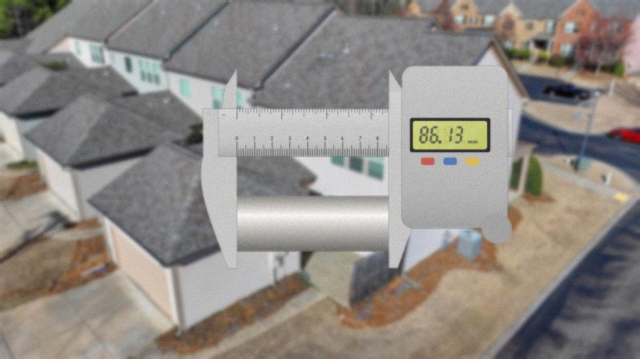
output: 86.13; mm
